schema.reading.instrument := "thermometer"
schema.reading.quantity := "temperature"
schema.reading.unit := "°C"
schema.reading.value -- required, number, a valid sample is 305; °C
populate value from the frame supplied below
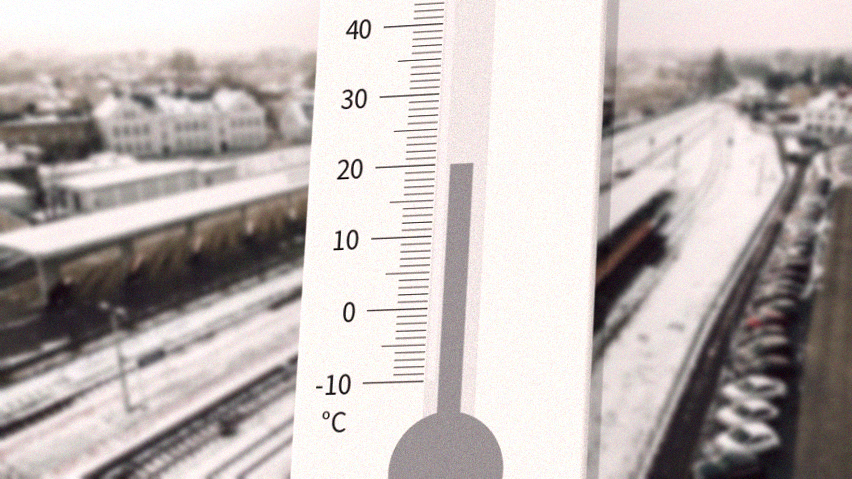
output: 20; °C
